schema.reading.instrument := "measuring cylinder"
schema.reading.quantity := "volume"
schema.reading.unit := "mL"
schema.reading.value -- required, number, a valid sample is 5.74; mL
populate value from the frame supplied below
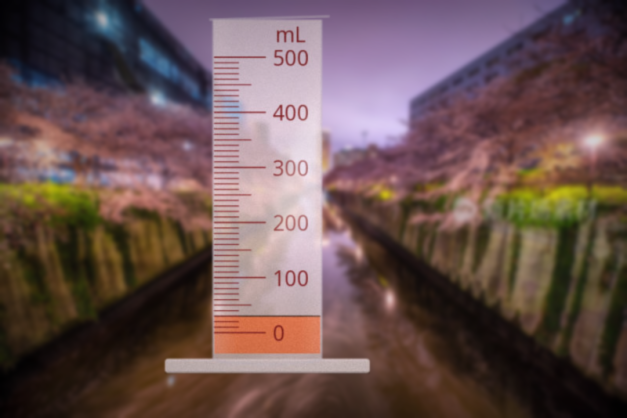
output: 30; mL
